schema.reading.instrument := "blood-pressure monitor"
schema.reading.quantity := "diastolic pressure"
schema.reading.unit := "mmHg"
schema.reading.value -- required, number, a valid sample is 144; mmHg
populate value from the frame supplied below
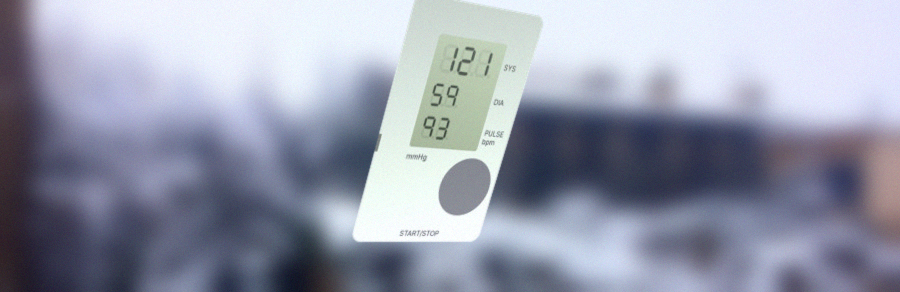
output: 59; mmHg
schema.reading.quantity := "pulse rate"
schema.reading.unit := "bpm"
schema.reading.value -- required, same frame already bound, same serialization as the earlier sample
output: 93; bpm
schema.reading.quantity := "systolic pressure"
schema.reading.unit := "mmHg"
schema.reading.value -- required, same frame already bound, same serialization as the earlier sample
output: 121; mmHg
